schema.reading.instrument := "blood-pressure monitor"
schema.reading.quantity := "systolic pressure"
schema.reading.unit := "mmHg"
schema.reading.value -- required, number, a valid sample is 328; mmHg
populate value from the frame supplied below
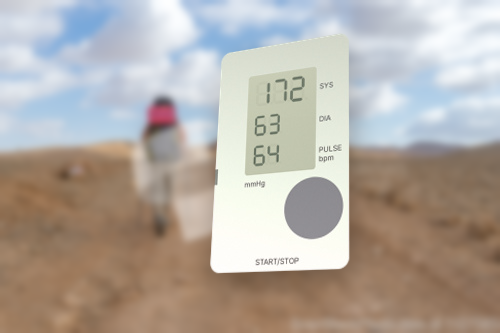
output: 172; mmHg
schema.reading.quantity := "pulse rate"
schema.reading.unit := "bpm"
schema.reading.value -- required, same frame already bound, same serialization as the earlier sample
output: 64; bpm
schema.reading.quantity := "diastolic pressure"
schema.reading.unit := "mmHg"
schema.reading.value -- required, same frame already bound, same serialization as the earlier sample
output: 63; mmHg
